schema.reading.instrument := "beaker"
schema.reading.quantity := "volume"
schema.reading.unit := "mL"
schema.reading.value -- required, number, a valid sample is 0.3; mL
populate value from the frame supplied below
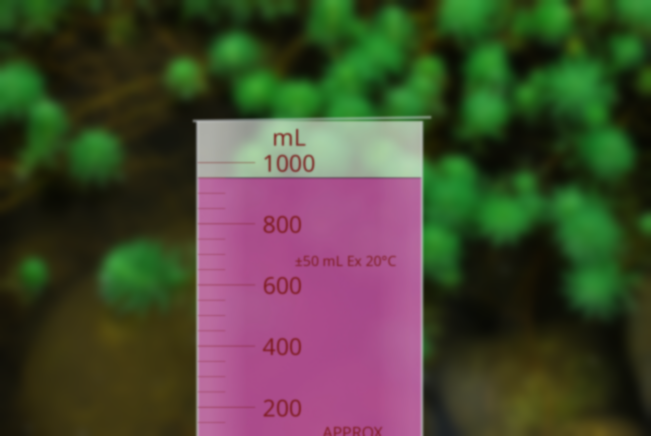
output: 950; mL
